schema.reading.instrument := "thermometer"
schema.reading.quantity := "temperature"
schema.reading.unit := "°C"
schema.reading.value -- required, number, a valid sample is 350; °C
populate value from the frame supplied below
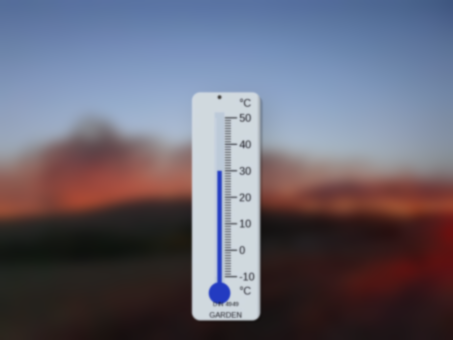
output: 30; °C
